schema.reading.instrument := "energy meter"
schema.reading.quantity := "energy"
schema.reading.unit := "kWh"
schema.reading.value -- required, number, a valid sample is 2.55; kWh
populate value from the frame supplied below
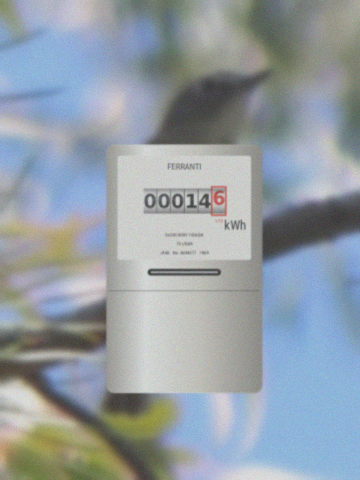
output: 14.6; kWh
